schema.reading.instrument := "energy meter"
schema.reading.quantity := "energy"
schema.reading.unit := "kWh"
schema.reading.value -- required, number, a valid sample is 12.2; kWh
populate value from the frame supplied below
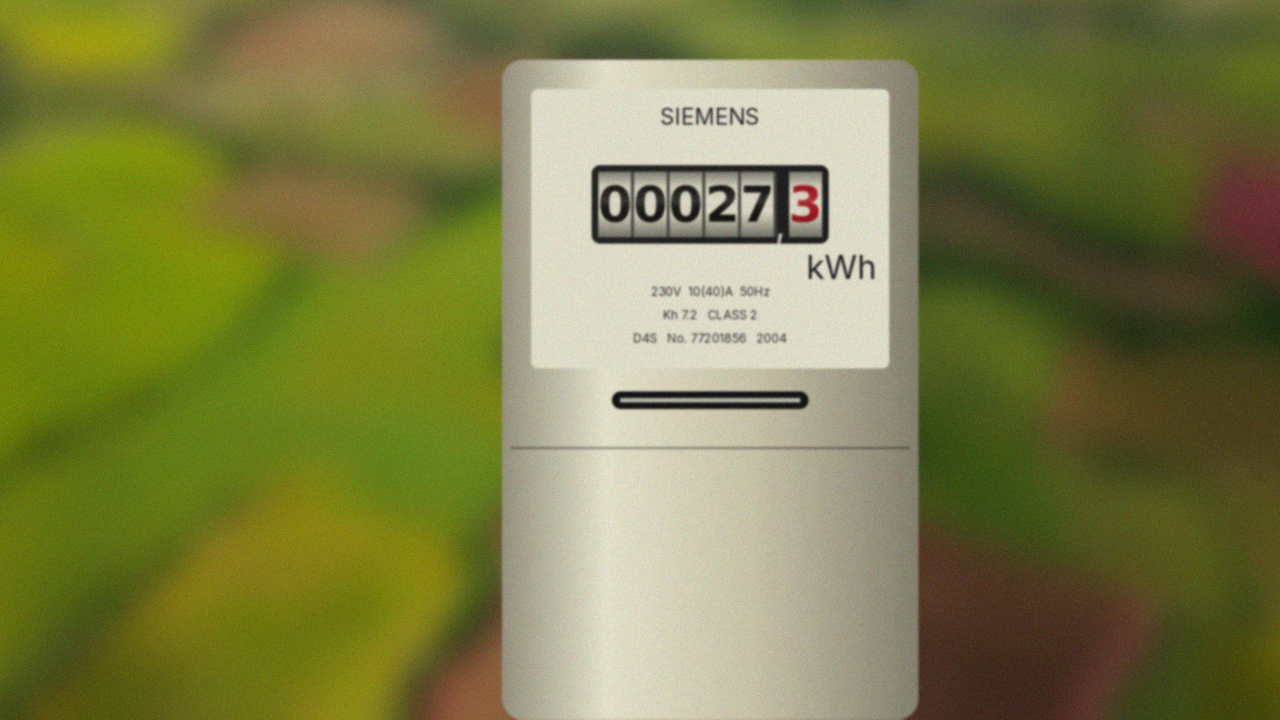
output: 27.3; kWh
